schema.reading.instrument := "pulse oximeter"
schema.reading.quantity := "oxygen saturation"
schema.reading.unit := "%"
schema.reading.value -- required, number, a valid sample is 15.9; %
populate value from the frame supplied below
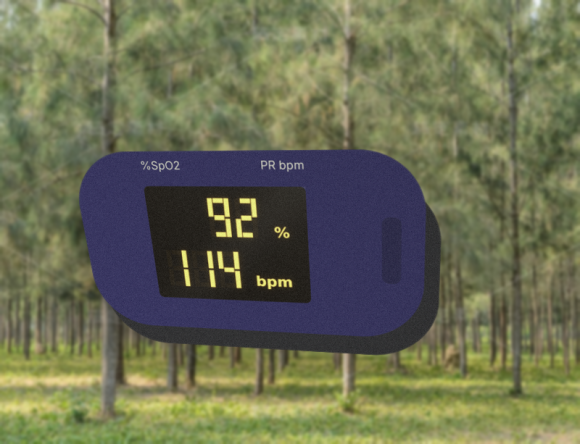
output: 92; %
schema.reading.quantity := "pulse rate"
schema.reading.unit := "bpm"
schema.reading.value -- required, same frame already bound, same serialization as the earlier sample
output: 114; bpm
